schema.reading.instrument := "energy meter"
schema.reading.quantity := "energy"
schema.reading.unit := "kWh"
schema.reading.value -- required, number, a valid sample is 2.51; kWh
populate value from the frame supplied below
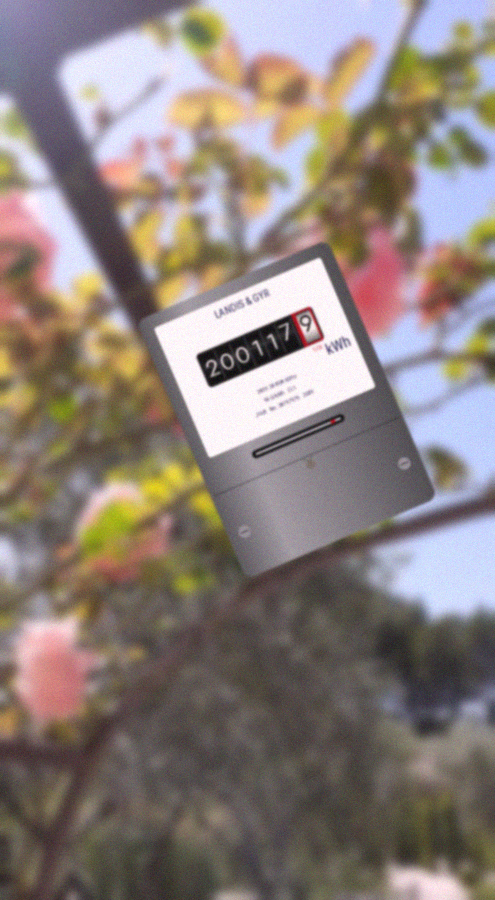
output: 200117.9; kWh
